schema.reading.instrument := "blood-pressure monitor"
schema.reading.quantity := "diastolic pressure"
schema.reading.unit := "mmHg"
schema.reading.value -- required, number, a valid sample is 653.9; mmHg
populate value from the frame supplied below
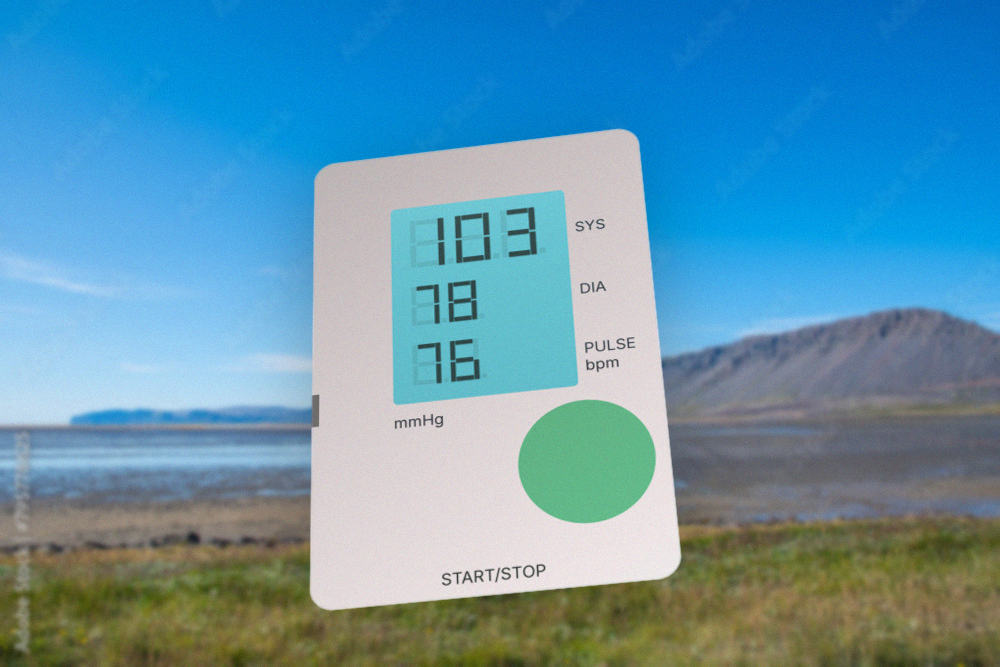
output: 78; mmHg
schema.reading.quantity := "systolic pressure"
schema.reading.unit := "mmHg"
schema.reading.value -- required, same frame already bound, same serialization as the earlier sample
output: 103; mmHg
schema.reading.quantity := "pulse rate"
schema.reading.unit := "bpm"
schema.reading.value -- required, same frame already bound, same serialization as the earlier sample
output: 76; bpm
